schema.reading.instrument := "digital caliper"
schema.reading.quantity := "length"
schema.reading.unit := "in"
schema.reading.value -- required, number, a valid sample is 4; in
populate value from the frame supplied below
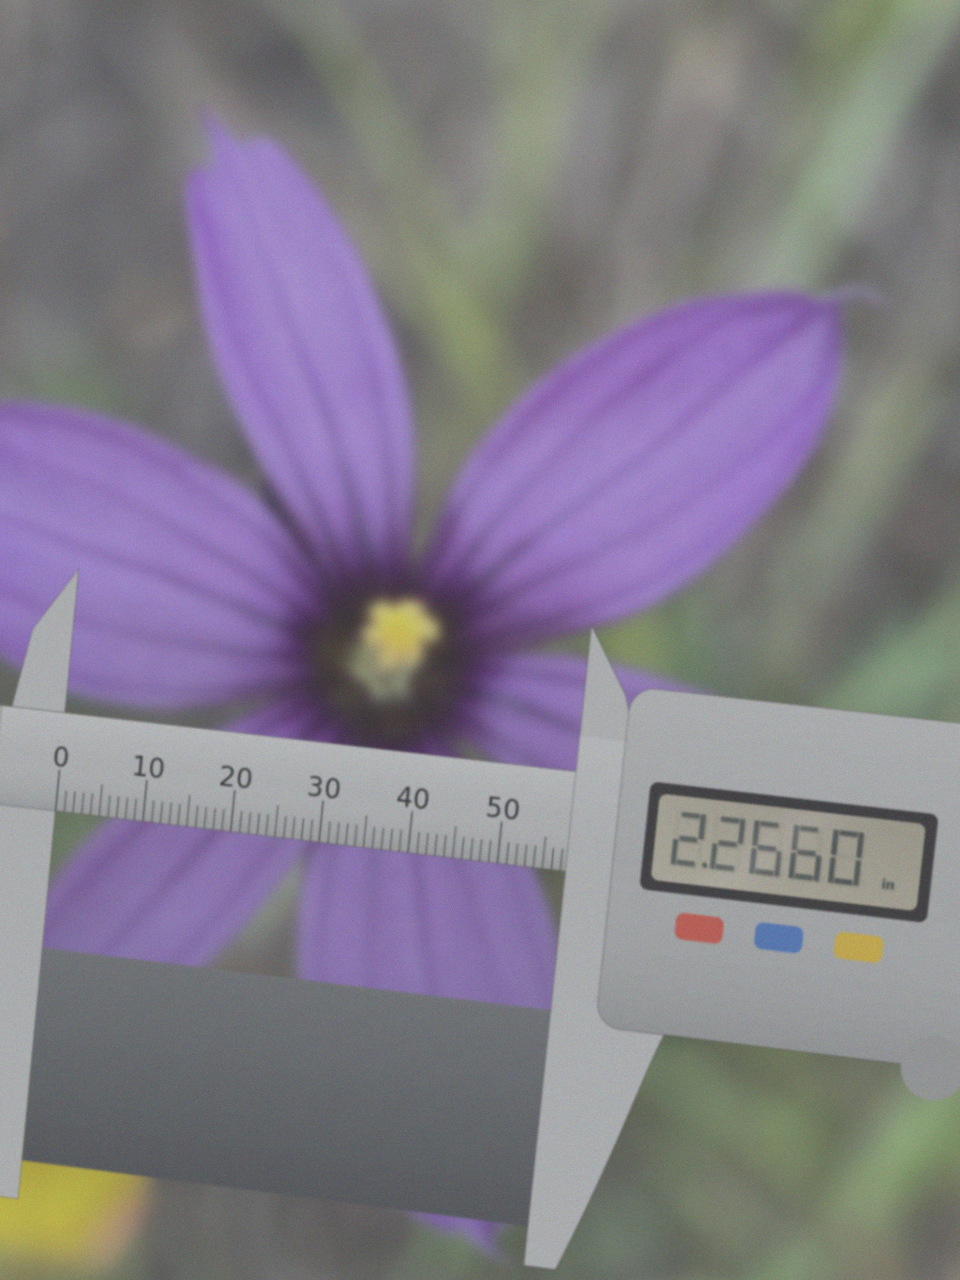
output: 2.2660; in
